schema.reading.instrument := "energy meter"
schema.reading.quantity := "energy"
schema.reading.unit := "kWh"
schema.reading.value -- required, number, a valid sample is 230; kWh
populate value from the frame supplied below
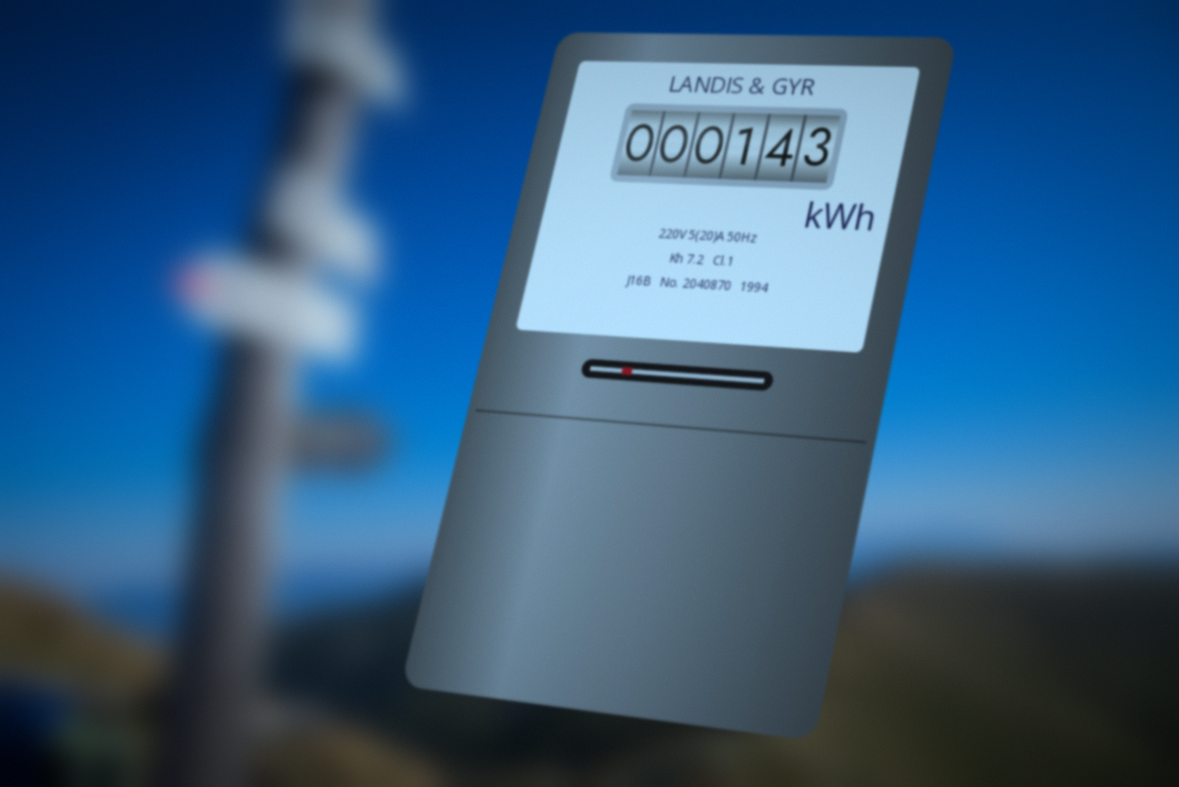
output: 143; kWh
